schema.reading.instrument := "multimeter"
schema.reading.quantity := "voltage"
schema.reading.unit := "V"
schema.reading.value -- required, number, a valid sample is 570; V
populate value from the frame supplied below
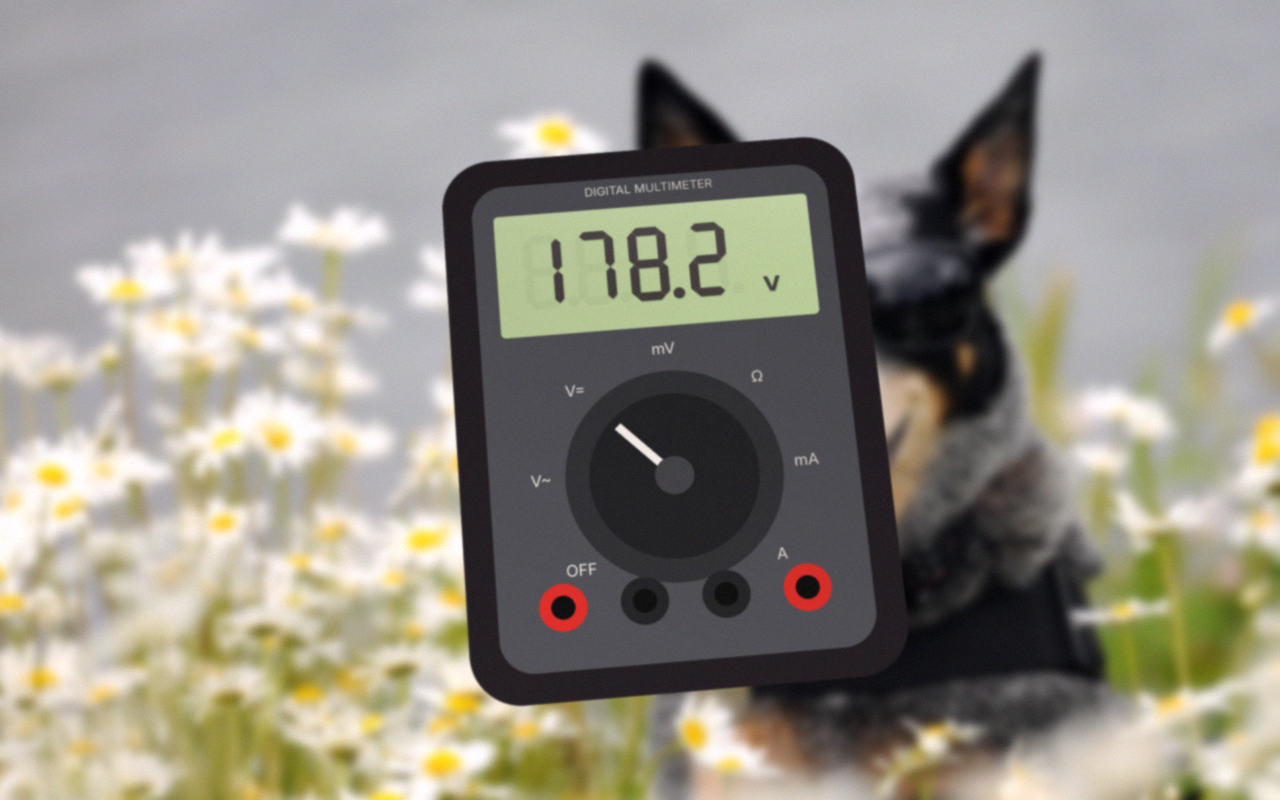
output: 178.2; V
